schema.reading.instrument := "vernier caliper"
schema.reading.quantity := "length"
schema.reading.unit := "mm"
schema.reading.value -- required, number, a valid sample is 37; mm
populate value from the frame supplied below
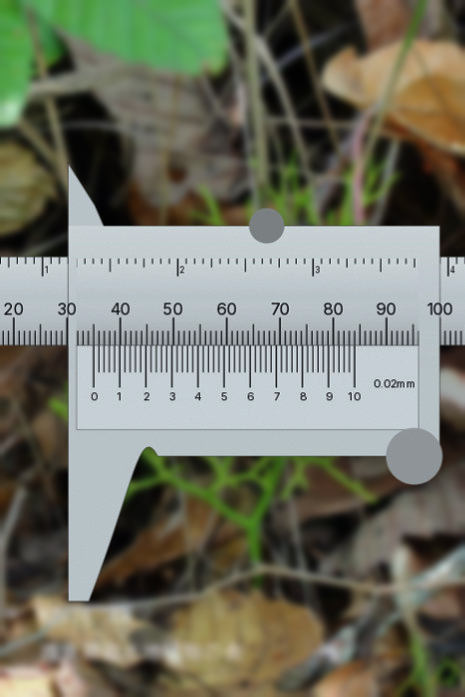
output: 35.0; mm
